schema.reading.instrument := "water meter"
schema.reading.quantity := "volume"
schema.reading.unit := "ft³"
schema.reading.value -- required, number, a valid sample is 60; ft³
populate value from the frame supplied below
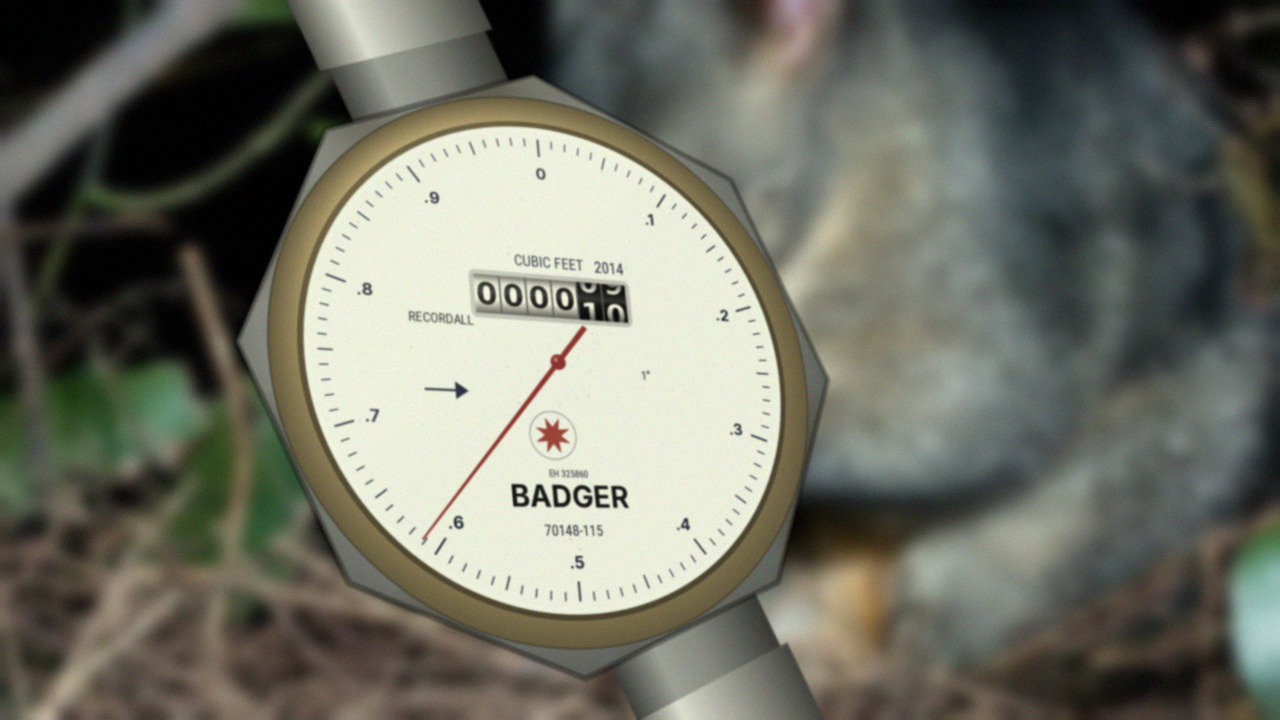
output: 9.61; ft³
